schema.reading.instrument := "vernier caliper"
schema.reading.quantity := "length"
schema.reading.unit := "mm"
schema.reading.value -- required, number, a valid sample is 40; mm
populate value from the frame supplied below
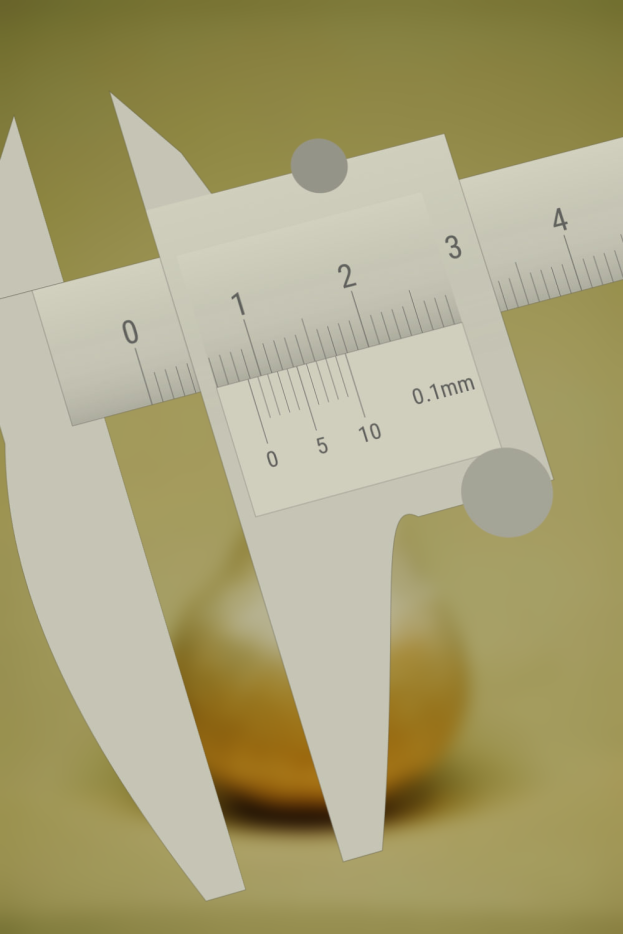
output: 8.8; mm
